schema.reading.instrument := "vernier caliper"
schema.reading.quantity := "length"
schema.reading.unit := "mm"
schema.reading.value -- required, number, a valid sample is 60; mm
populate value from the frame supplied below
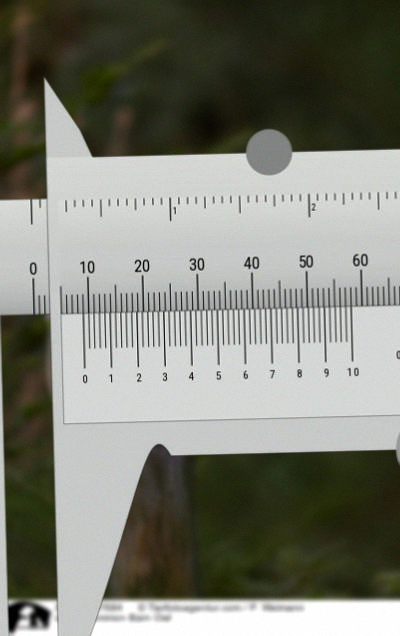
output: 9.0; mm
